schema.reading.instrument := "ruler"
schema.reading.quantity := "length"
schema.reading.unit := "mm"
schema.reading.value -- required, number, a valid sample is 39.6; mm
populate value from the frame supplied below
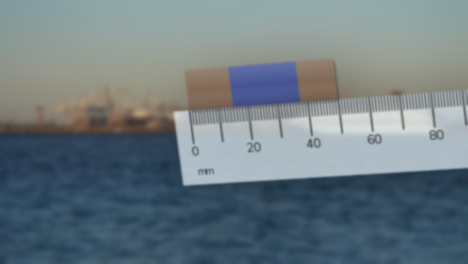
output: 50; mm
